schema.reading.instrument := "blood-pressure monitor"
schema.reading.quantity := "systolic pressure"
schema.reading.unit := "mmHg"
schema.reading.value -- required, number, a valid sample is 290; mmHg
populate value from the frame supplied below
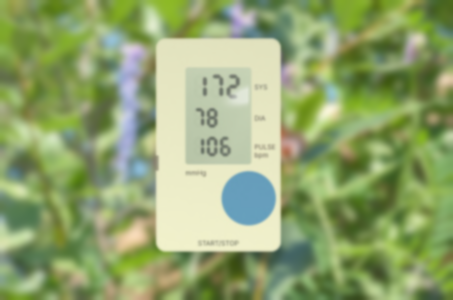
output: 172; mmHg
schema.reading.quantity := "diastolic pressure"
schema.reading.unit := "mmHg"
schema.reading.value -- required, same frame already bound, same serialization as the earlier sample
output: 78; mmHg
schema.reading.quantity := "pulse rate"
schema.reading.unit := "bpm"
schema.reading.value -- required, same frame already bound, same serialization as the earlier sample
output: 106; bpm
